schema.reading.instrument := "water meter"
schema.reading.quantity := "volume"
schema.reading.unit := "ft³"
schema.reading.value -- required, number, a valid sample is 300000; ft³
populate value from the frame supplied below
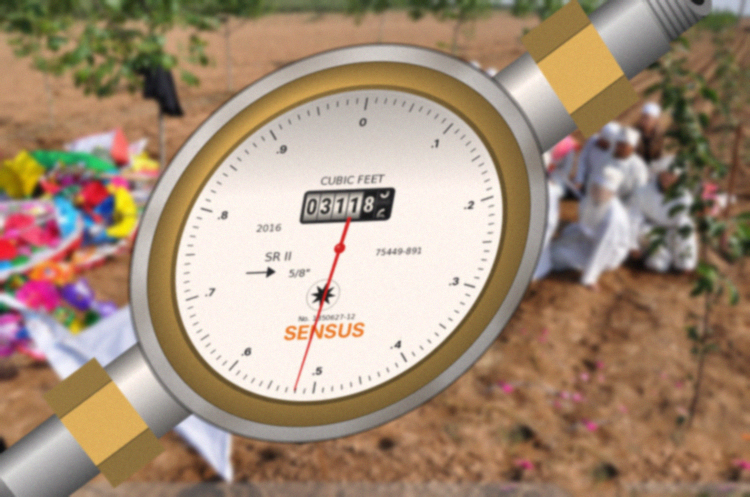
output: 31185.52; ft³
